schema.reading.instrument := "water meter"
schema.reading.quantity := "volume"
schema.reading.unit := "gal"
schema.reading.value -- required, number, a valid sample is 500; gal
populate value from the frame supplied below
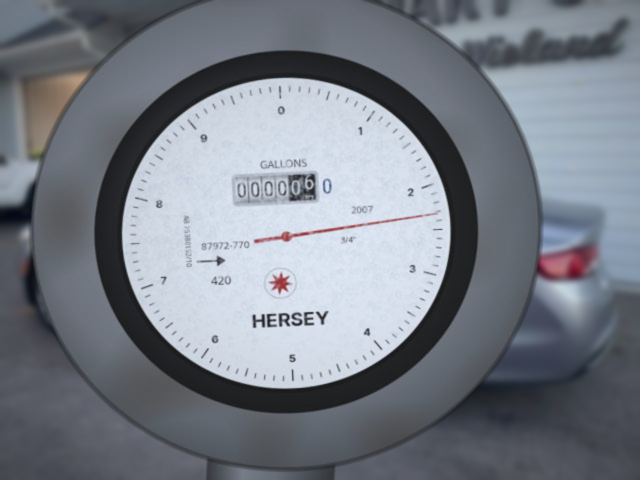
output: 62.3; gal
